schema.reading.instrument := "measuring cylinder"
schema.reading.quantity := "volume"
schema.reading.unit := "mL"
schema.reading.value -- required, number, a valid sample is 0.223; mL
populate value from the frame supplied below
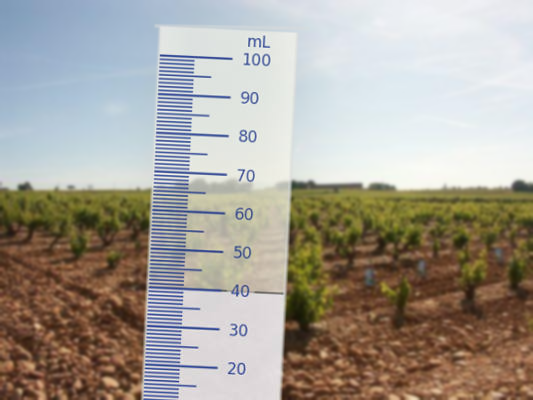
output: 40; mL
